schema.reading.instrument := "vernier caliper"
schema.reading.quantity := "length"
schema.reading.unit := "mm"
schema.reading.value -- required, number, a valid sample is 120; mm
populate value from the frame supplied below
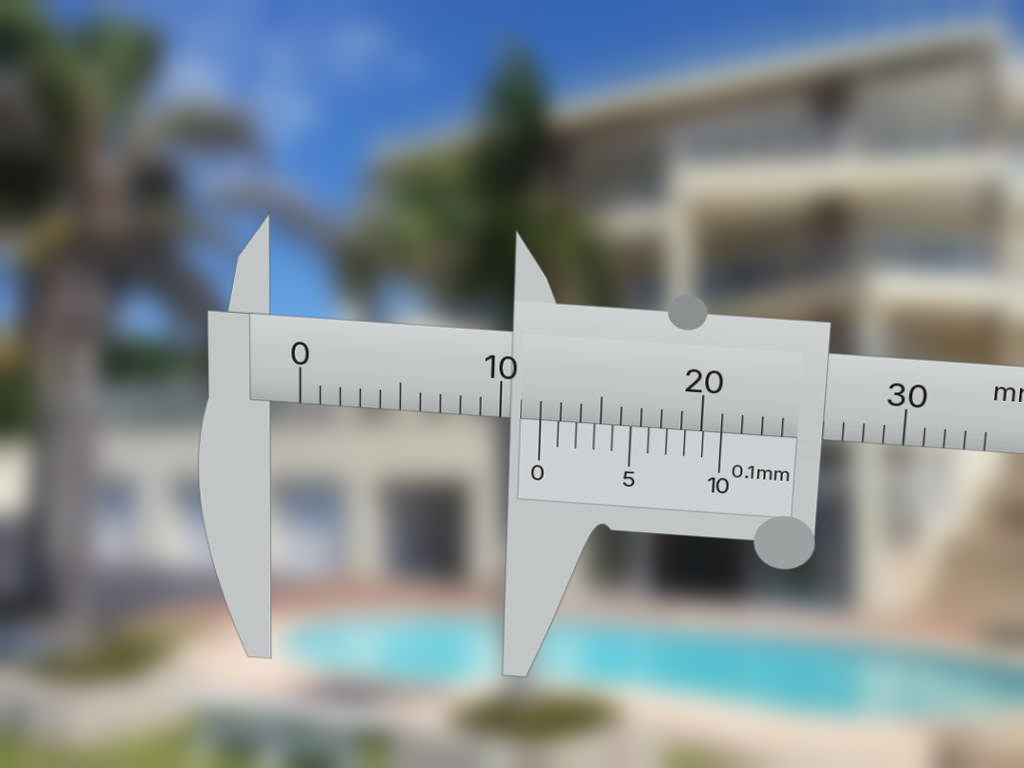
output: 12.0; mm
